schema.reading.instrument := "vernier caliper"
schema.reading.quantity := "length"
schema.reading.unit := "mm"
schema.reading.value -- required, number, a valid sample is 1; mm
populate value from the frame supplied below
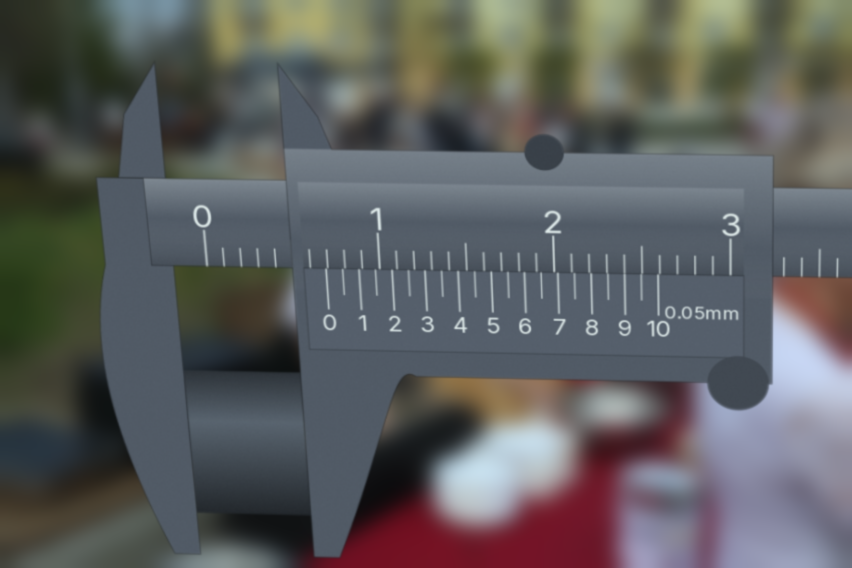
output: 6.9; mm
